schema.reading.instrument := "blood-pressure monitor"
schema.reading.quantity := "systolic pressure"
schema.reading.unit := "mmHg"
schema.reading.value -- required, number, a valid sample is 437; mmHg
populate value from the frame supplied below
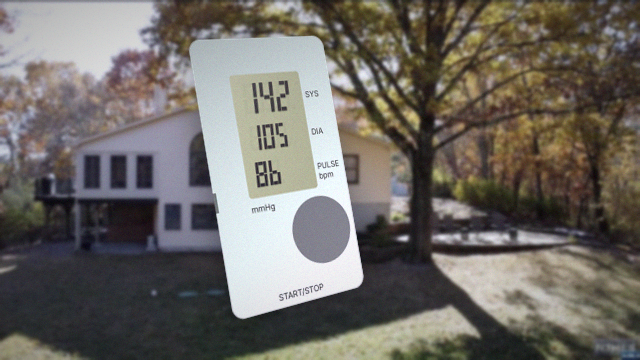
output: 142; mmHg
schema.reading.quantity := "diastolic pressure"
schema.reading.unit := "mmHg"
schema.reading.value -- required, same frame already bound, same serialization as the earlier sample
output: 105; mmHg
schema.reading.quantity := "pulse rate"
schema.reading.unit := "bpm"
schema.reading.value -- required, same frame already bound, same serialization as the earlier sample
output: 86; bpm
